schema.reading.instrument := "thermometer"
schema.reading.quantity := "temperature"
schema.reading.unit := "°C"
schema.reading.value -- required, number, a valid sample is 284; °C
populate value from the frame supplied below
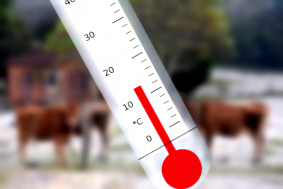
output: 13; °C
